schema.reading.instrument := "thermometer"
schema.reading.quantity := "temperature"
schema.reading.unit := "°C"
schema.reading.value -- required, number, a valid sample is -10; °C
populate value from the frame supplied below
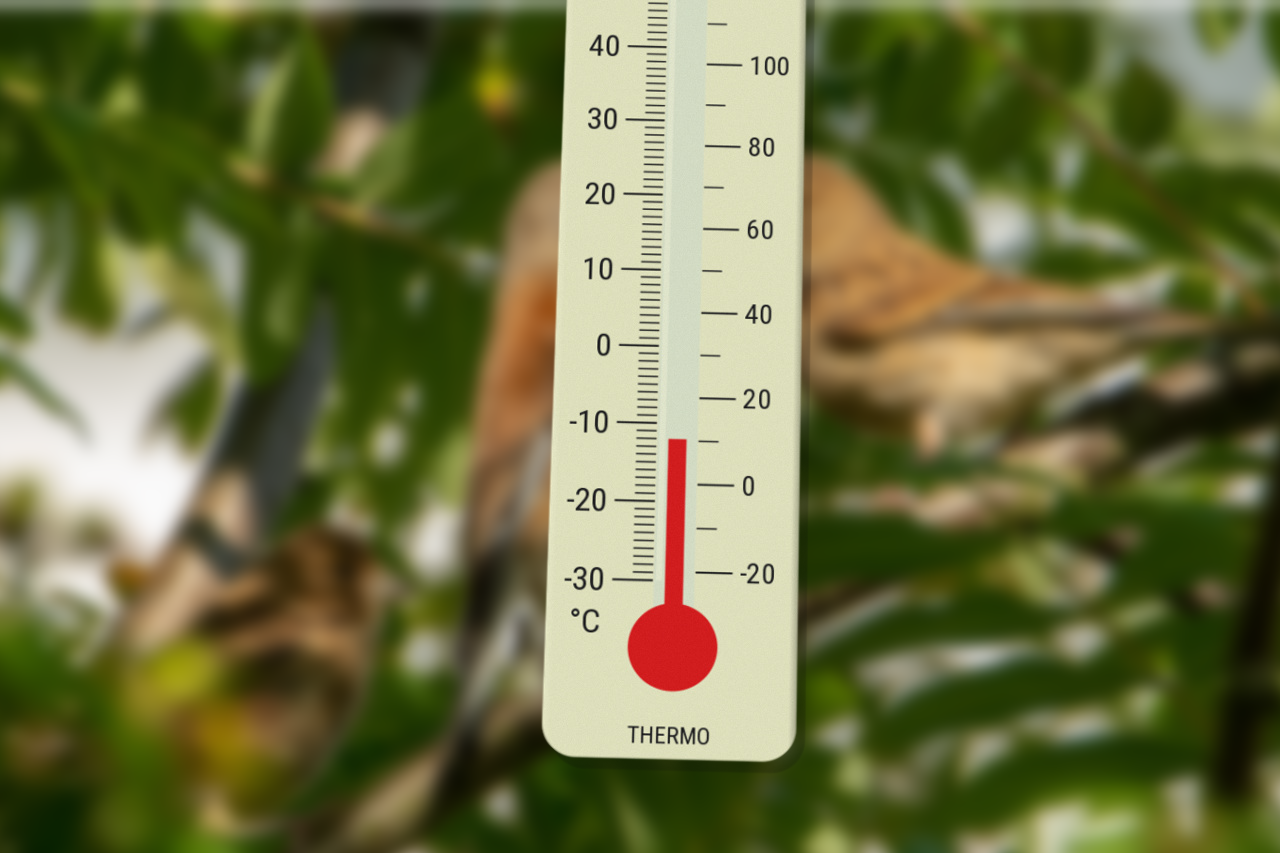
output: -12; °C
